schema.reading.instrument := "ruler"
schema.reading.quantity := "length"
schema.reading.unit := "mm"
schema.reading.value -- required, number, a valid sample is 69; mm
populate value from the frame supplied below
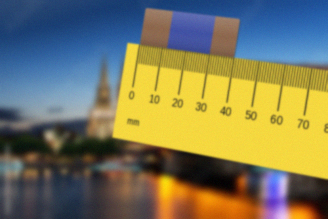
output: 40; mm
